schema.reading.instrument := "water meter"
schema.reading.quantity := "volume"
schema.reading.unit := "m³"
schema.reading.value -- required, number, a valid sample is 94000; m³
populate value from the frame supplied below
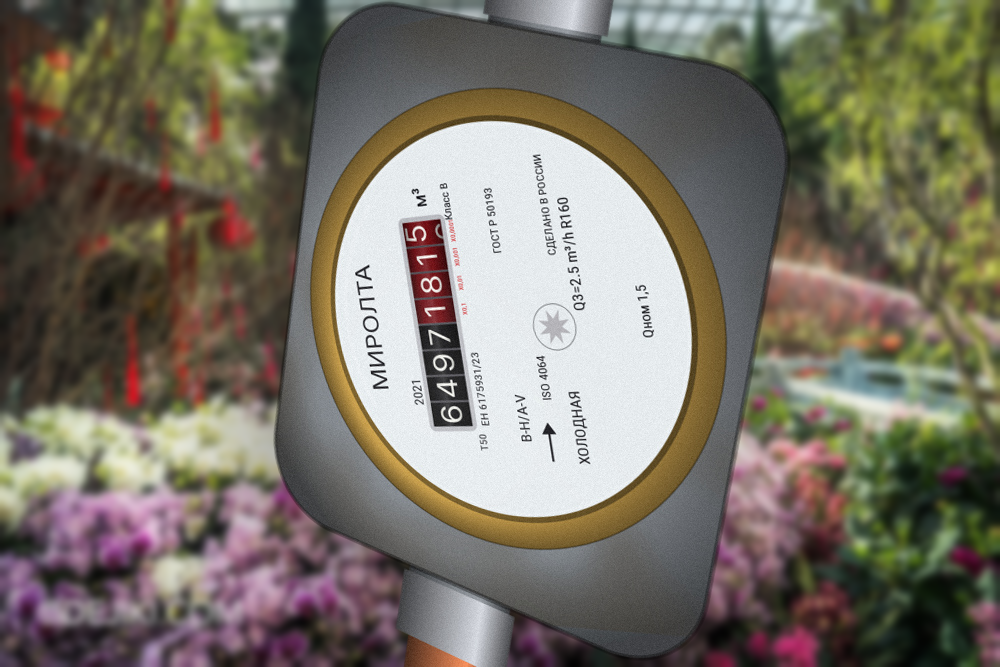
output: 6497.1815; m³
